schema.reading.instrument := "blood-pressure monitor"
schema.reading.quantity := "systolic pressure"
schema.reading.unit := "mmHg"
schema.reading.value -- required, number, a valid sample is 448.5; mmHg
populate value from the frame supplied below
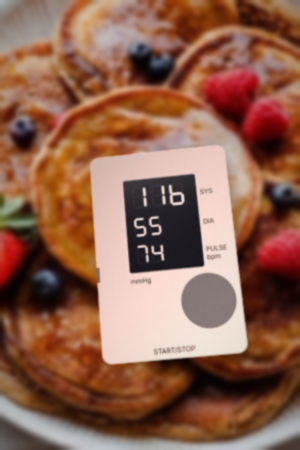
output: 116; mmHg
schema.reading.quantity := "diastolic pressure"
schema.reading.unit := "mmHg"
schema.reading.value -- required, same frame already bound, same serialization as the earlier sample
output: 55; mmHg
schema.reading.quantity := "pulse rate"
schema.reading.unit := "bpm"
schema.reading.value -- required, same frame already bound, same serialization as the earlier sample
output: 74; bpm
